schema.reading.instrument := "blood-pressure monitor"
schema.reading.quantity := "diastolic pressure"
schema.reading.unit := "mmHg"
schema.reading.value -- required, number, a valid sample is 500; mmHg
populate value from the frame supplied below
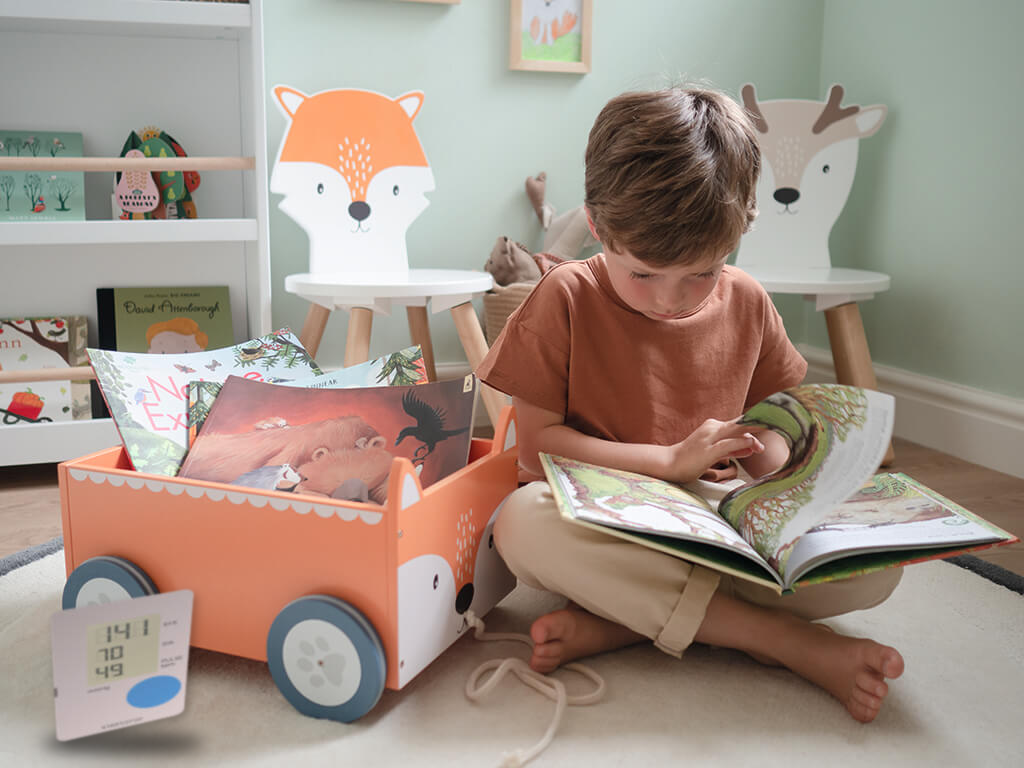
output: 70; mmHg
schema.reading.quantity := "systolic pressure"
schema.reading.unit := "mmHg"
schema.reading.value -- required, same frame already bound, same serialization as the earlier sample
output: 141; mmHg
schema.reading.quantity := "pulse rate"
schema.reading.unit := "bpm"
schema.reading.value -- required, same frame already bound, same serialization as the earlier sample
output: 49; bpm
